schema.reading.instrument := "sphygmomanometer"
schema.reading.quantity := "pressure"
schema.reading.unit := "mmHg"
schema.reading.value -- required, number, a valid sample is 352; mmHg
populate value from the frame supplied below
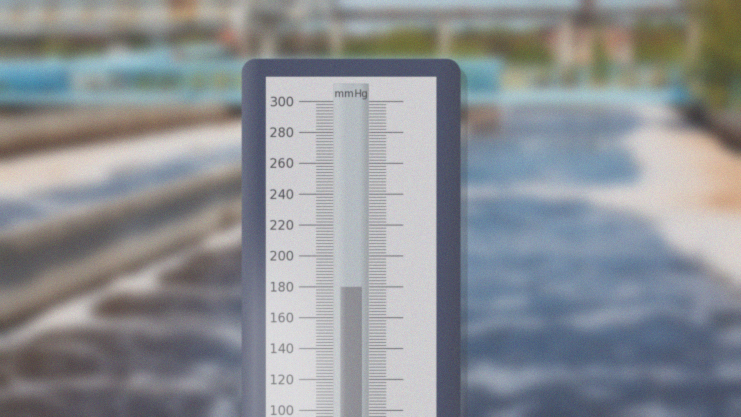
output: 180; mmHg
